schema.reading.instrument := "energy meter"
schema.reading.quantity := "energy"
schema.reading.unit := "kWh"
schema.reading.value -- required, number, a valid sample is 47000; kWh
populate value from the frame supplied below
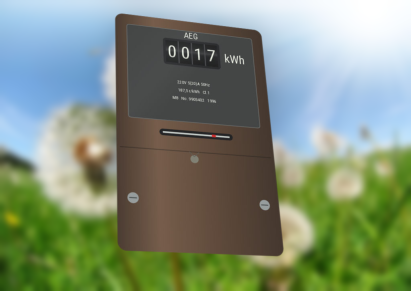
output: 17; kWh
